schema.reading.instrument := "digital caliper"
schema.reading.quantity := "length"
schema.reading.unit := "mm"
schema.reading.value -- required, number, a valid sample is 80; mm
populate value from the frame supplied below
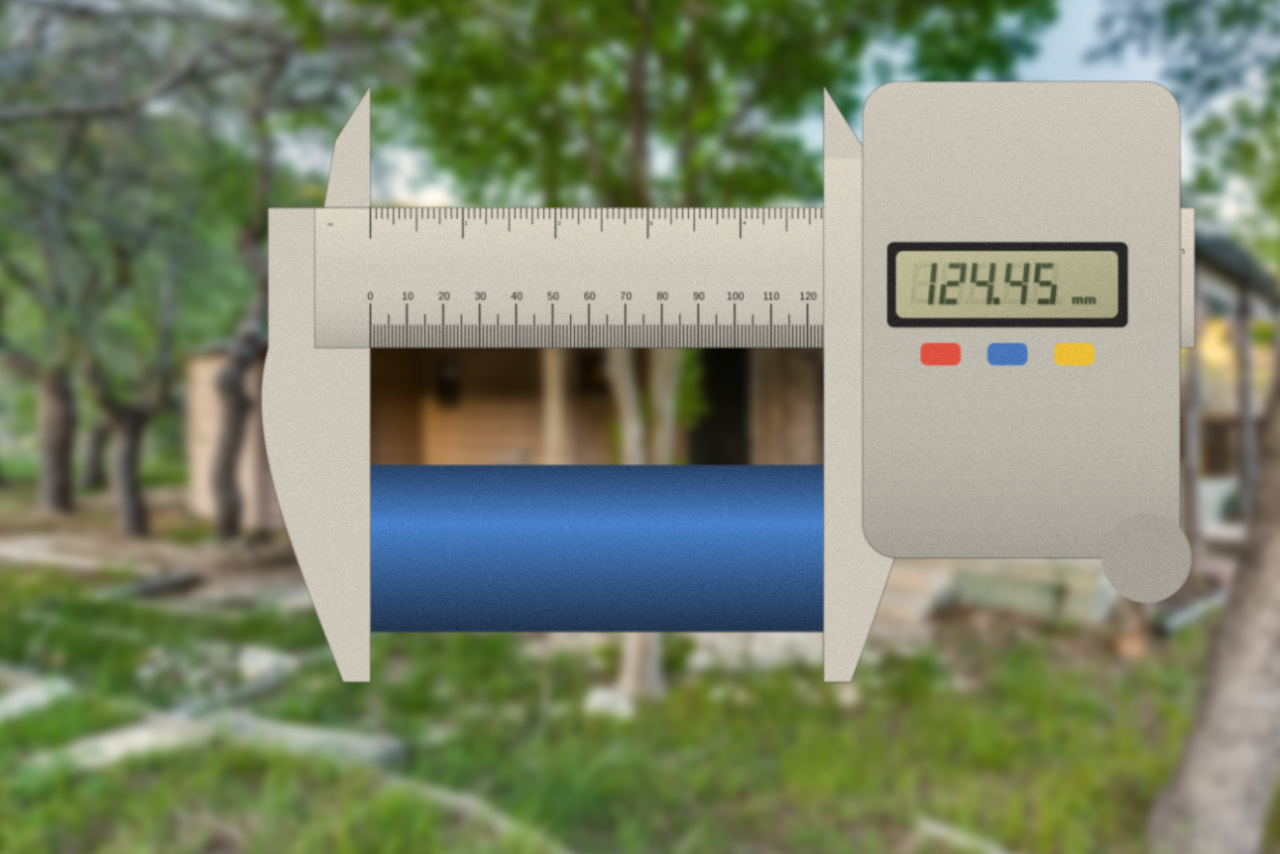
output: 124.45; mm
